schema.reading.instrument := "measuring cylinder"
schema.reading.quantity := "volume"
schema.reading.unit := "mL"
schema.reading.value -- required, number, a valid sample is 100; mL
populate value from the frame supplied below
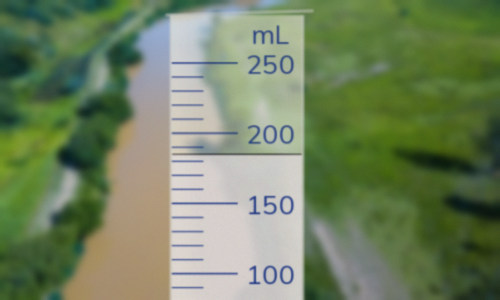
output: 185; mL
